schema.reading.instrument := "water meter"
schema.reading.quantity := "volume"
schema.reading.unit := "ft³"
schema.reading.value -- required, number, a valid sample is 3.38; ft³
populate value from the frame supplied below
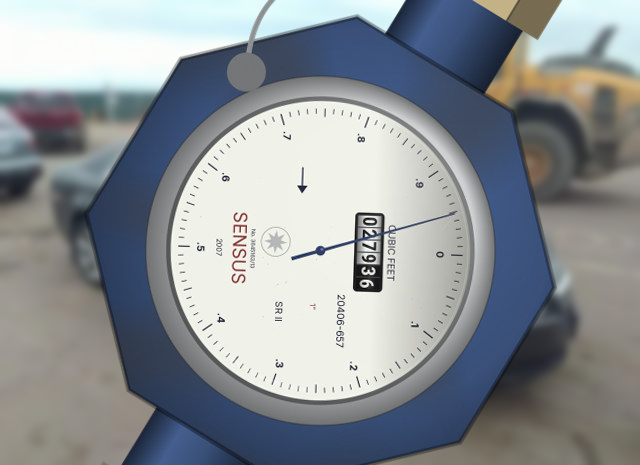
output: 27935.95; ft³
